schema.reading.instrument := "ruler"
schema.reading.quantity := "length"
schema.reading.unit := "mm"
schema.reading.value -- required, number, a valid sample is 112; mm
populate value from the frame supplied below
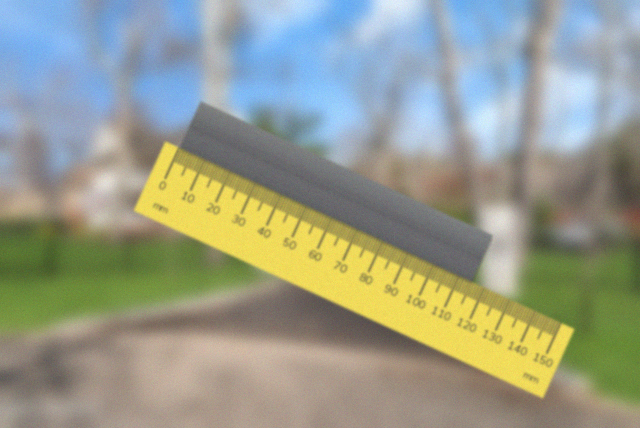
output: 115; mm
